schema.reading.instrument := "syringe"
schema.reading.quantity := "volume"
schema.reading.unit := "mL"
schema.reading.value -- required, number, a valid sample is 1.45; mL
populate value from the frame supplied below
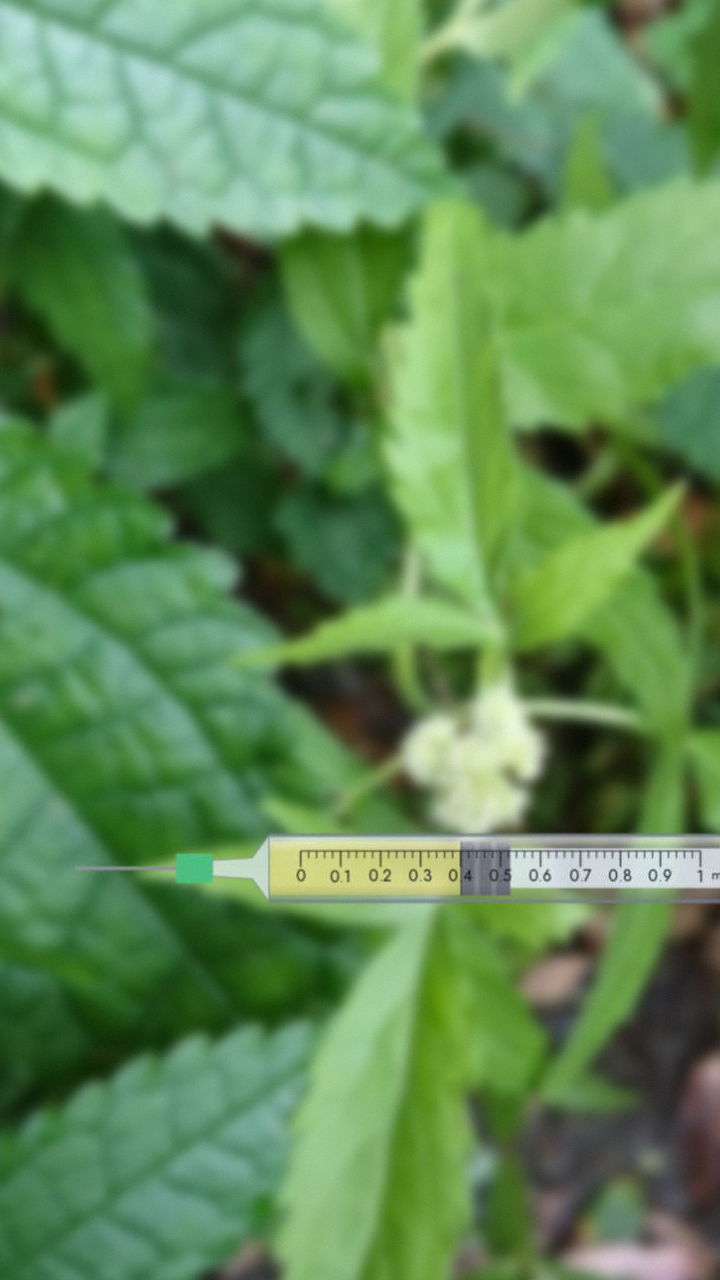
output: 0.4; mL
